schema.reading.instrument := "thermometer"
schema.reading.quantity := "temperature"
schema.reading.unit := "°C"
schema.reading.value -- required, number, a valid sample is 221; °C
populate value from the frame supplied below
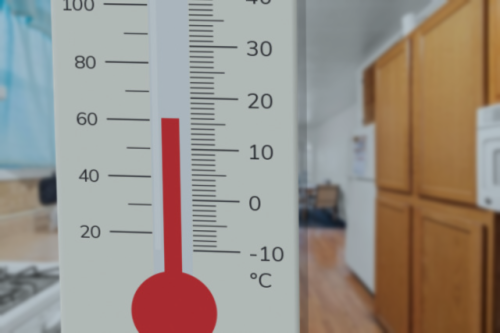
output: 16; °C
